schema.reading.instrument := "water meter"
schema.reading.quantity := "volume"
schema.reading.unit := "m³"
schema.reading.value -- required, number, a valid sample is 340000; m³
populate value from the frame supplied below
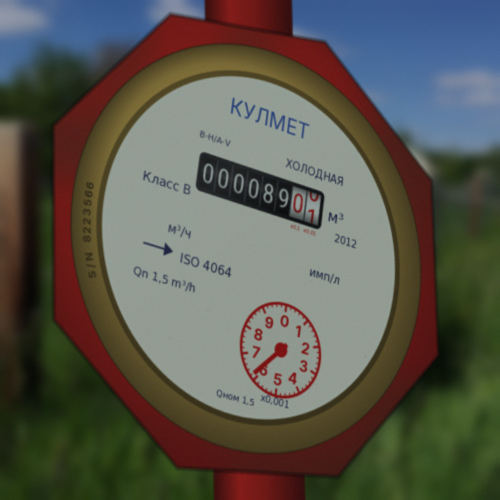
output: 89.006; m³
